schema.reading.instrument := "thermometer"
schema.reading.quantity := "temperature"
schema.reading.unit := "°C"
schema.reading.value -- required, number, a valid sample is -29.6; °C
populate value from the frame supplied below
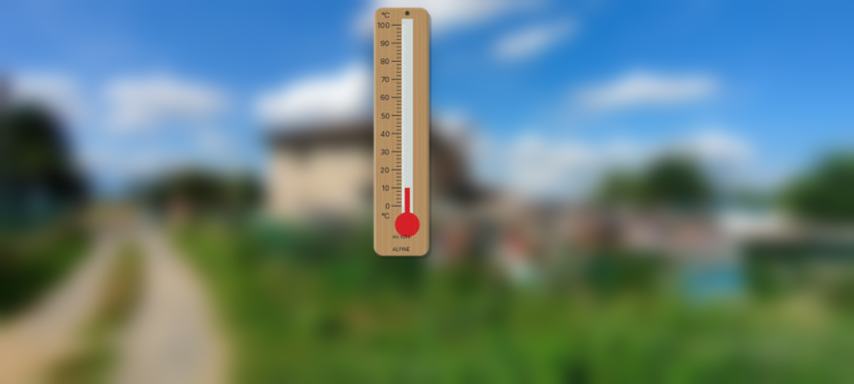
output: 10; °C
